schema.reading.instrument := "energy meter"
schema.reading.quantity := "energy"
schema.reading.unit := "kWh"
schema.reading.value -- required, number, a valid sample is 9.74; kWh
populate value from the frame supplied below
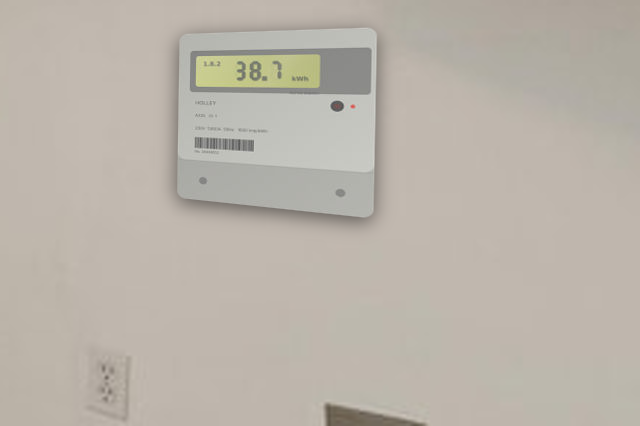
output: 38.7; kWh
